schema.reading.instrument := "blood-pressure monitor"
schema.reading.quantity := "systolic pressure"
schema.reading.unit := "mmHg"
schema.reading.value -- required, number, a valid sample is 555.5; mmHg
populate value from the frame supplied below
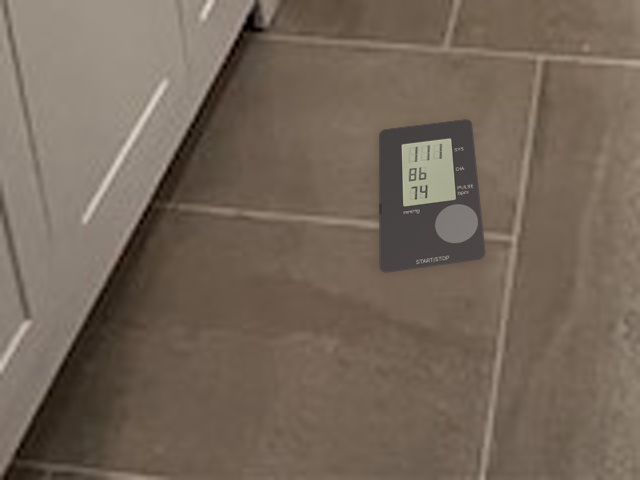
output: 111; mmHg
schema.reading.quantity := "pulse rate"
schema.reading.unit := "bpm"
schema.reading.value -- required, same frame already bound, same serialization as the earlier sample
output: 74; bpm
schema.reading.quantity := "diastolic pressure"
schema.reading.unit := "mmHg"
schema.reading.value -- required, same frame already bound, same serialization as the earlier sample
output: 86; mmHg
